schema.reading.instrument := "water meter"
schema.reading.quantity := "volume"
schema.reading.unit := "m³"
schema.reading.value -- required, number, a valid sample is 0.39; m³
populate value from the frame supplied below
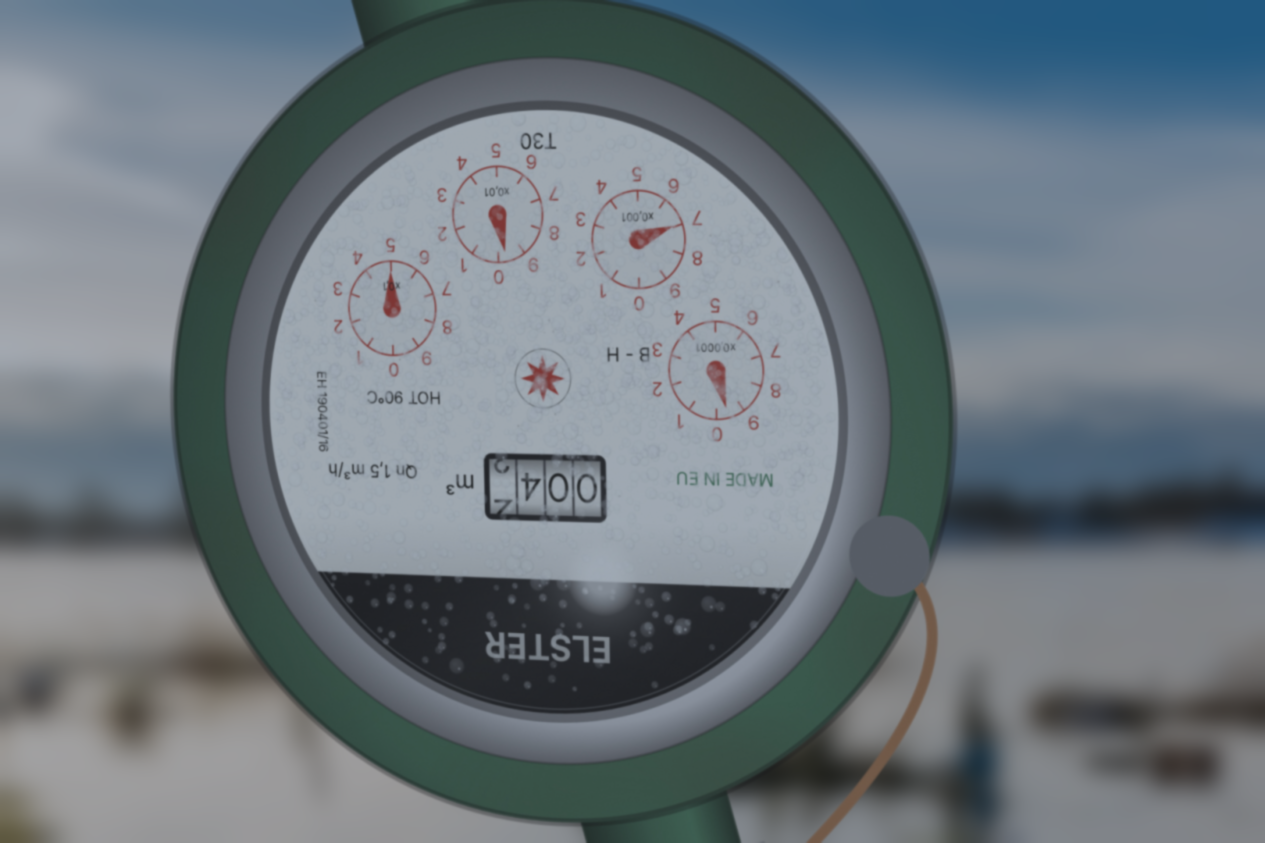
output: 42.4969; m³
